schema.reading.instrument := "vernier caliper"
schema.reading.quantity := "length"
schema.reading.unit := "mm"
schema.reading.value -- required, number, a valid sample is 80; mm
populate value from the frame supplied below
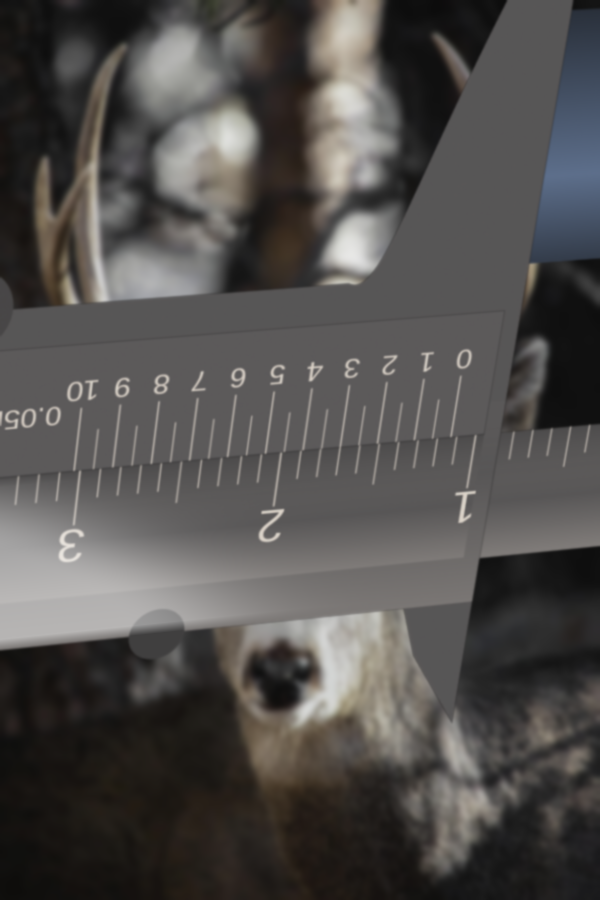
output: 11.3; mm
